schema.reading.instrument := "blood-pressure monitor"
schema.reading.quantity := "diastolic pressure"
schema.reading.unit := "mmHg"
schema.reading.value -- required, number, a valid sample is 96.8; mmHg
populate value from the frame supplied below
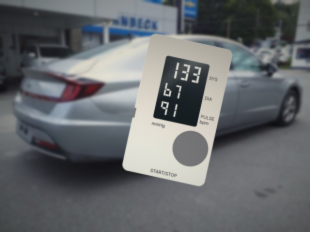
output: 67; mmHg
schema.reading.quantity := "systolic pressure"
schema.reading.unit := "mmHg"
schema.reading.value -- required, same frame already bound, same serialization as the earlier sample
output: 133; mmHg
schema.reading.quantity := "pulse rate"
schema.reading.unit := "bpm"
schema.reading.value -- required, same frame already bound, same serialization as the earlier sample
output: 91; bpm
